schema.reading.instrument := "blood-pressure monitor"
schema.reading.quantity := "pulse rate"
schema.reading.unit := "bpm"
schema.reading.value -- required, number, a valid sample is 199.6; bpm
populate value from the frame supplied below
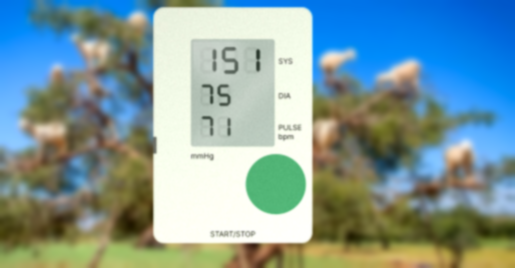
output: 71; bpm
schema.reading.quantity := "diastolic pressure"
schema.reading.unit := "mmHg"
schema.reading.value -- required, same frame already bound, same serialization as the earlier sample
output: 75; mmHg
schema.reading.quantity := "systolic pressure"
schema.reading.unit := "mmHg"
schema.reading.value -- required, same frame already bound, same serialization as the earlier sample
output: 151; mmHg
